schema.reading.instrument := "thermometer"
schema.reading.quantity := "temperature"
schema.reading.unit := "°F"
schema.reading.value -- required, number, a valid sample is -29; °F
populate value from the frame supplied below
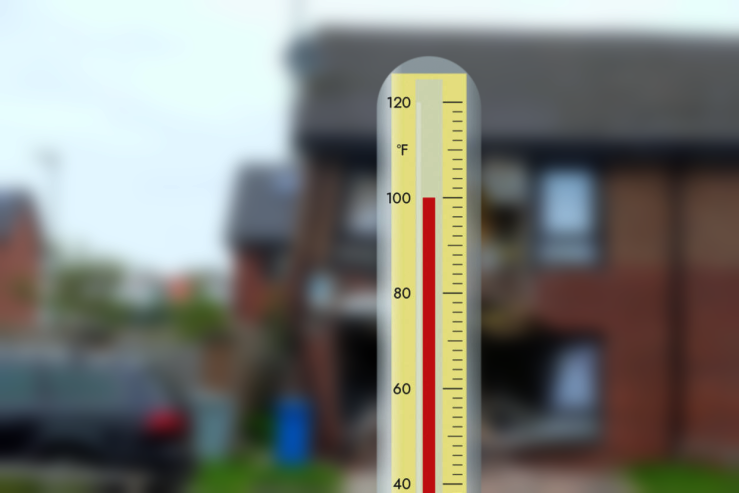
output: 100; °F
